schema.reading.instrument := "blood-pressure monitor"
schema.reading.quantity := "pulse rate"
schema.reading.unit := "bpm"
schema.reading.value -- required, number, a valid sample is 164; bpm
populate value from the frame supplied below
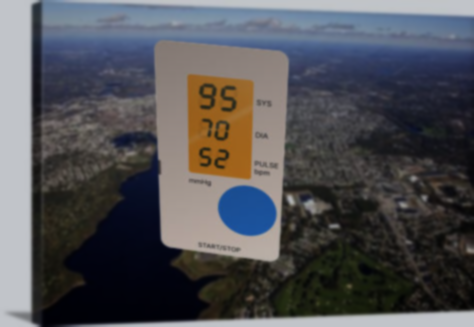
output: 52; bpm
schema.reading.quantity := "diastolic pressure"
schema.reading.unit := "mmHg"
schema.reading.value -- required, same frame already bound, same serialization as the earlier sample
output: 70; mmHg
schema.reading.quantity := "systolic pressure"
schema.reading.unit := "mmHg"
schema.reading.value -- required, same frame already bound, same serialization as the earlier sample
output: 95; mmHg
